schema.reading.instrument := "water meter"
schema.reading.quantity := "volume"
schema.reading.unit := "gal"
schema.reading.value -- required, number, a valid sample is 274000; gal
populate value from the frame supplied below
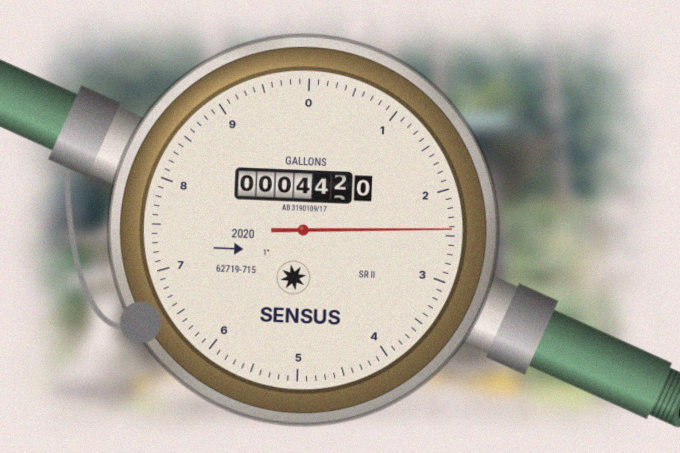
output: 4422.4; gal
